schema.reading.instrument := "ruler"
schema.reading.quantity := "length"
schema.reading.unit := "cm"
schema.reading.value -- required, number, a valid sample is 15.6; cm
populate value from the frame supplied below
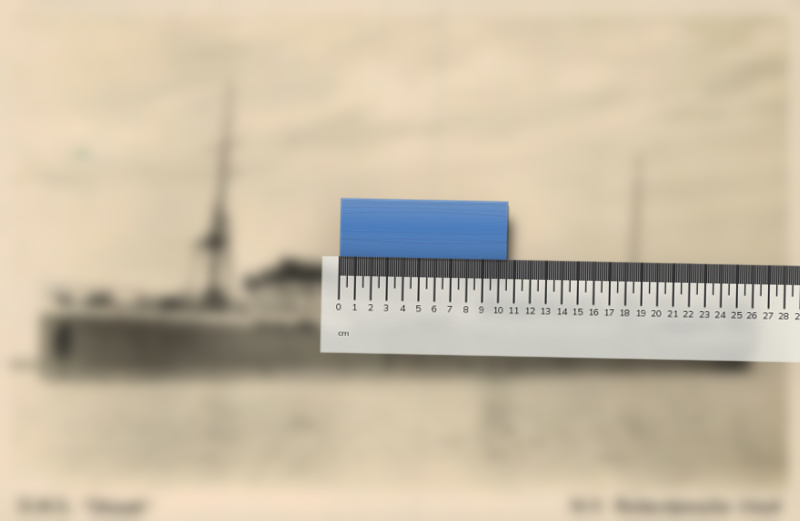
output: 10.5; cm
